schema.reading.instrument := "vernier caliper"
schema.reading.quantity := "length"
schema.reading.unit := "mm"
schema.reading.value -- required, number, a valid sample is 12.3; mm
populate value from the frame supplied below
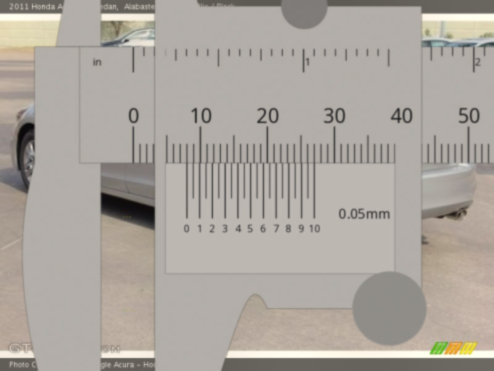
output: 8.0; mm
